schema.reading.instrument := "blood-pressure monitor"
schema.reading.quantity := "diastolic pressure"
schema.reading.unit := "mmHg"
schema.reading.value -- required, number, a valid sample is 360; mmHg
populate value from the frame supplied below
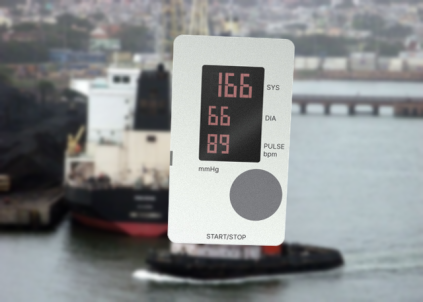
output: 66; mmHg
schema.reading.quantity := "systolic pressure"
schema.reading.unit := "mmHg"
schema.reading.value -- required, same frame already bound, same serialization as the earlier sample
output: 166; mmHg
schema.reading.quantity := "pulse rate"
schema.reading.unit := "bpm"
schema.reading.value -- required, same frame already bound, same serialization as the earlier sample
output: 89; bpm
